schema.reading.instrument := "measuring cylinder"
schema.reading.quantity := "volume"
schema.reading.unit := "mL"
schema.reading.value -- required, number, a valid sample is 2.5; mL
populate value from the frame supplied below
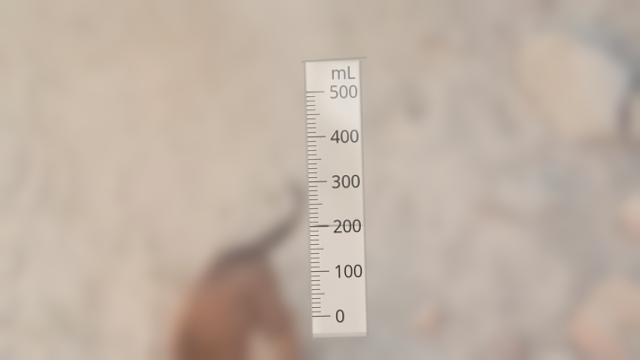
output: 200; mL
